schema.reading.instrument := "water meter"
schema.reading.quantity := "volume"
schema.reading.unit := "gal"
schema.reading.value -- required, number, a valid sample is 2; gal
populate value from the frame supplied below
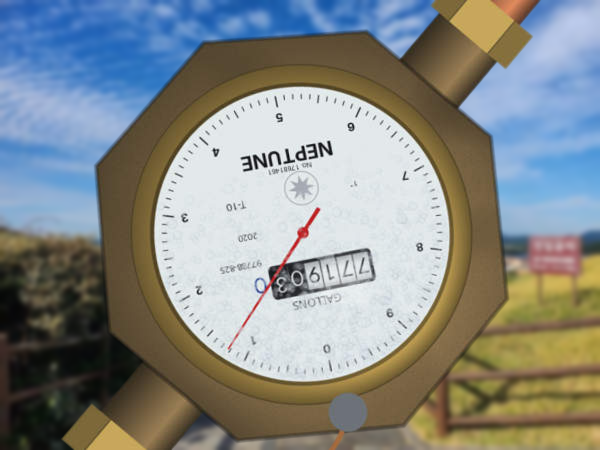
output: 7719031.2; gal
